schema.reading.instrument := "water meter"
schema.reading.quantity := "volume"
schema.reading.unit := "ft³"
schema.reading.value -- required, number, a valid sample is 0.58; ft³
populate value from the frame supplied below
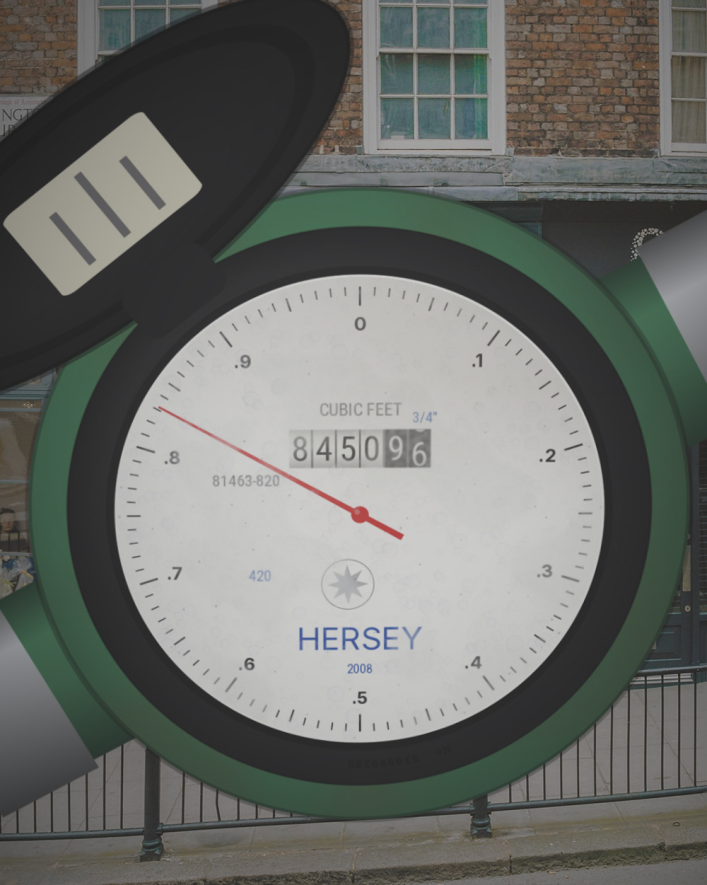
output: 845095.83; ft³
